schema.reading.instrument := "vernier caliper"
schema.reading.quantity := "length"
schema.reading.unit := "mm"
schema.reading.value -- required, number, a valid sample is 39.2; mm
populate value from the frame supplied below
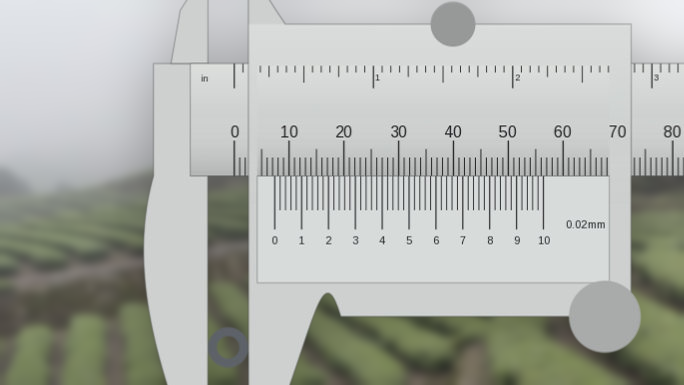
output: 7.4; mm
